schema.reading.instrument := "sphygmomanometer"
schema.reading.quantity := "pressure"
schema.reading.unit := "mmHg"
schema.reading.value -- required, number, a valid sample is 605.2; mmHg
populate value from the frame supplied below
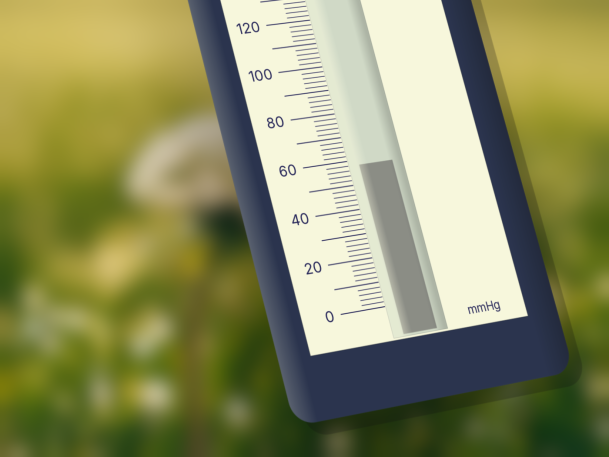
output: 58; mmHg
